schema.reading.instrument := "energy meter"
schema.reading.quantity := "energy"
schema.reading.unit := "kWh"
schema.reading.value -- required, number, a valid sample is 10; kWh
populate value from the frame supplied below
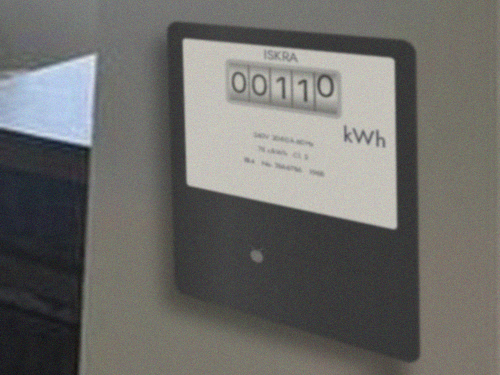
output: 110; kWh
